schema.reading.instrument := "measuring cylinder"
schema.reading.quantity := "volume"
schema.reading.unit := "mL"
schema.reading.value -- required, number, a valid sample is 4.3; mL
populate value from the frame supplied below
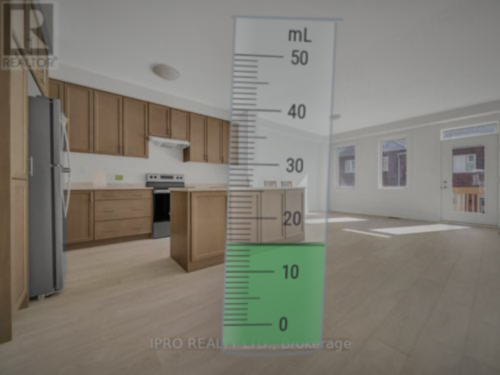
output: 15; mL
